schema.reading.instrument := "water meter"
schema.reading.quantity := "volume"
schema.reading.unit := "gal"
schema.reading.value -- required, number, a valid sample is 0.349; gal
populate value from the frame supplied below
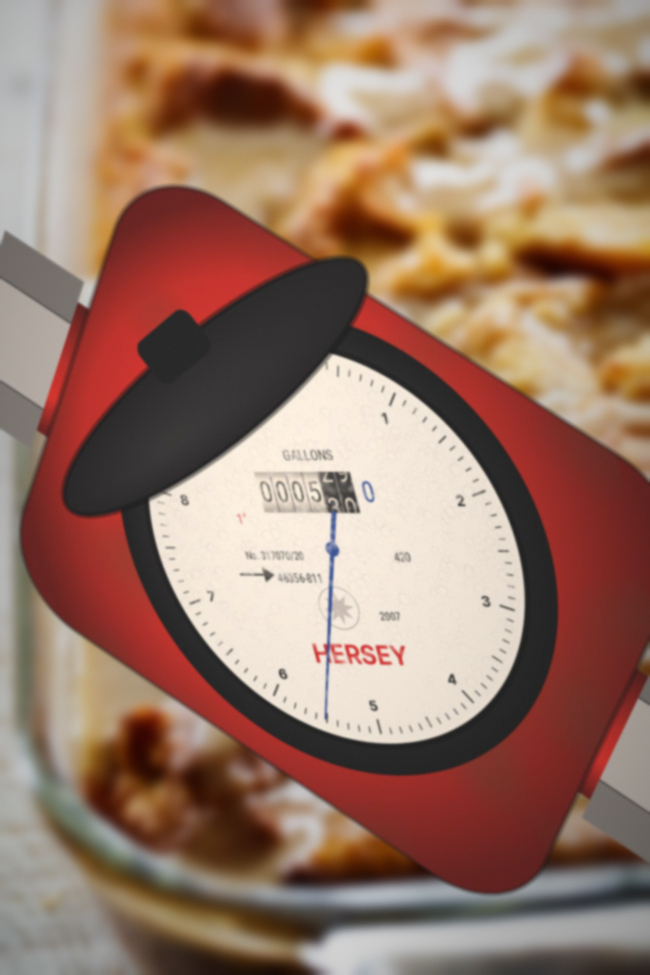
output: 5295.5; gal
